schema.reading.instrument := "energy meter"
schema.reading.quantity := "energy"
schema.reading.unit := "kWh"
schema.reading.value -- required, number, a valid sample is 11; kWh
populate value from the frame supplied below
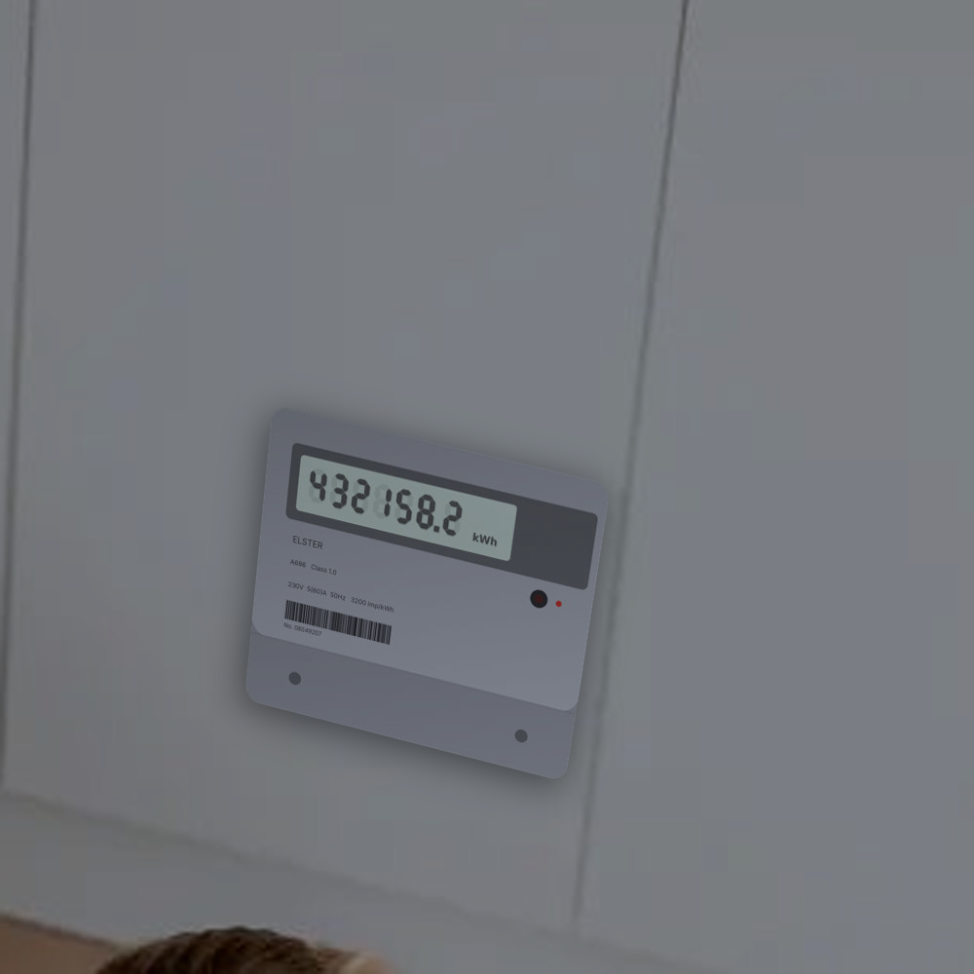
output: 432158.2; kWh
